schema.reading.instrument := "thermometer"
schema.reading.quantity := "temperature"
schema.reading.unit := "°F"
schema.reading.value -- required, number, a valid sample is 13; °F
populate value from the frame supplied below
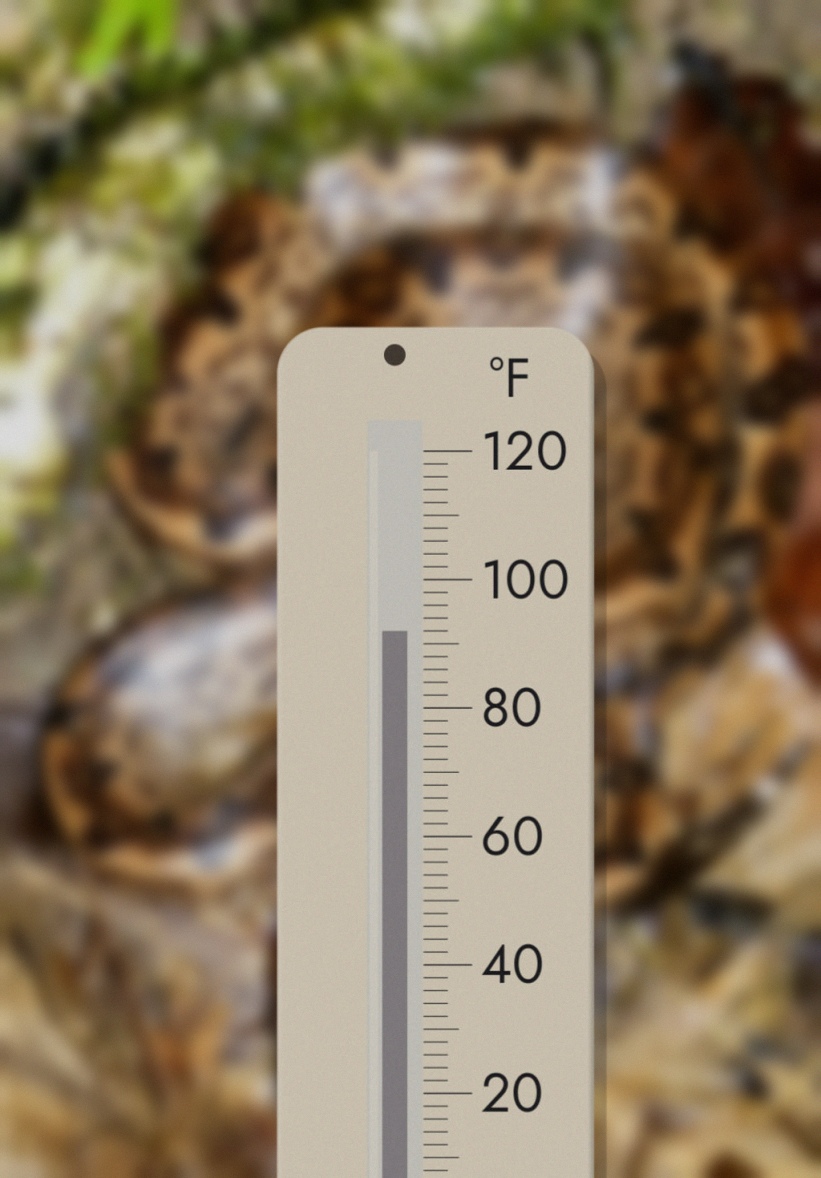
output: 92; °F
